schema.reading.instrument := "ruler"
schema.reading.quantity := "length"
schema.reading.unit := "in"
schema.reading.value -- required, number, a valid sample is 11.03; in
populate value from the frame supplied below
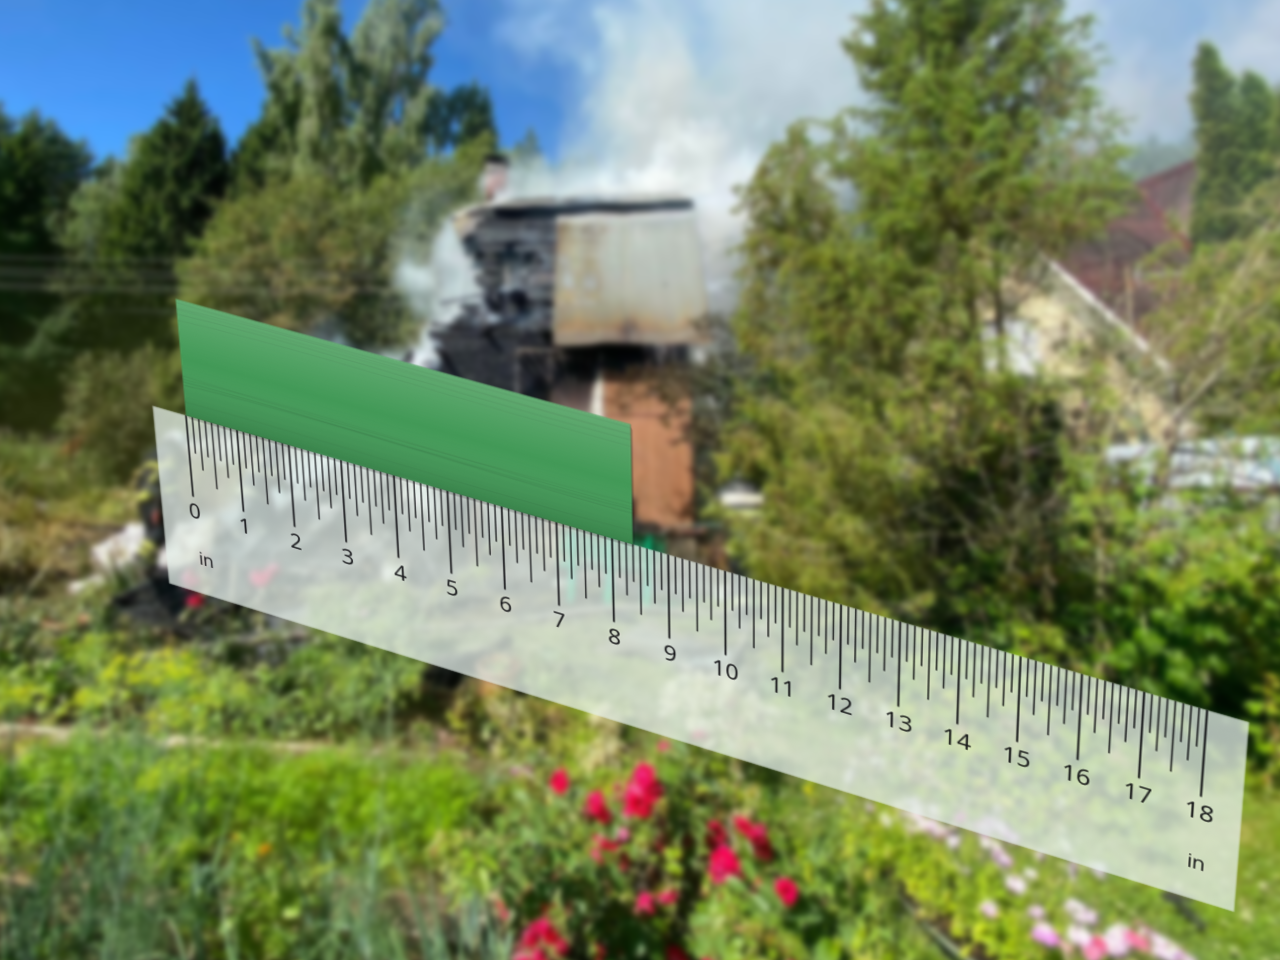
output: 8.375; in
